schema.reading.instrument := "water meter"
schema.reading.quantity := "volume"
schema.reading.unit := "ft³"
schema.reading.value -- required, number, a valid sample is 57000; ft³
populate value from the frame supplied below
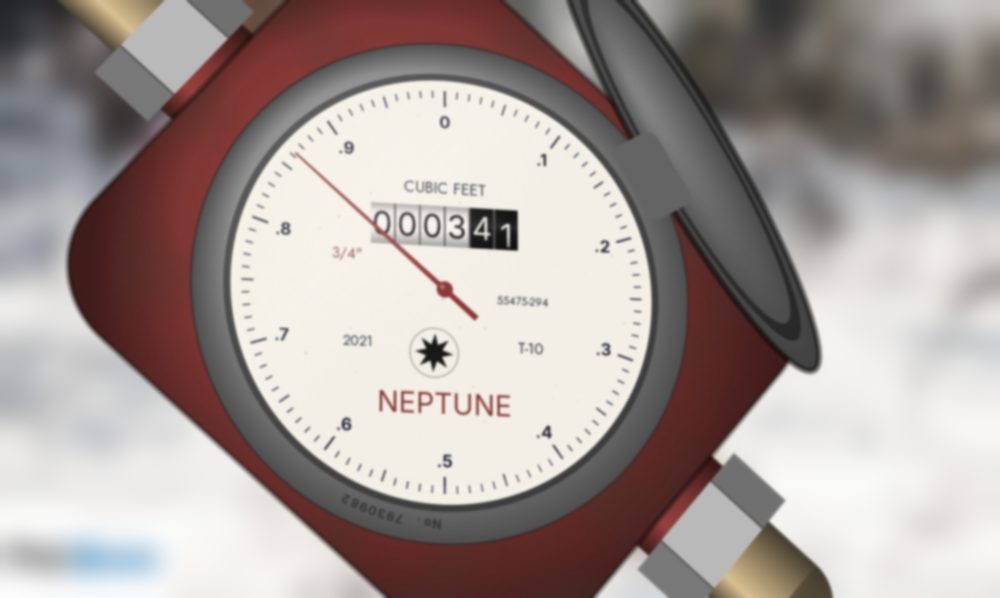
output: 340.86; ft³
